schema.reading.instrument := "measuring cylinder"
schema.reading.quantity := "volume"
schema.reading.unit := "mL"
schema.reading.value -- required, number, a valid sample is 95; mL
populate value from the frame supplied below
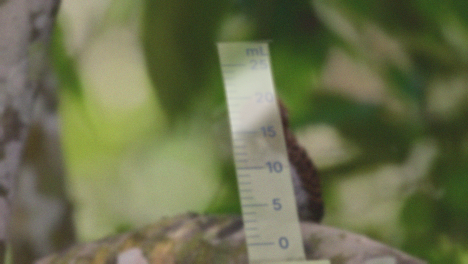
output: 10; mL
